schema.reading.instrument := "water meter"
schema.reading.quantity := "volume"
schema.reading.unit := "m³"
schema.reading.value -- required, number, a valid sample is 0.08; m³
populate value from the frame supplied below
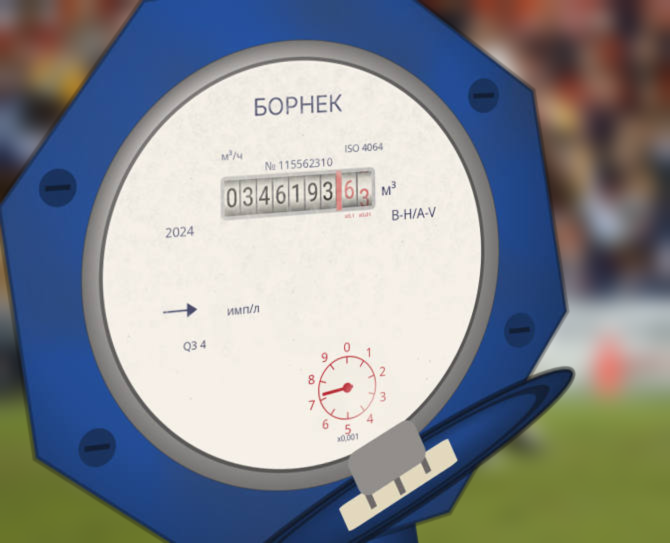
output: 346193.627; m³
